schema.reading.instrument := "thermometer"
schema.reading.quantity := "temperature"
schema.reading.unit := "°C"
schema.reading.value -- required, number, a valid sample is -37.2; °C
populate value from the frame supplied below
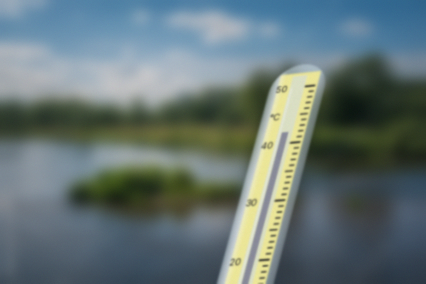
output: 42; °C
